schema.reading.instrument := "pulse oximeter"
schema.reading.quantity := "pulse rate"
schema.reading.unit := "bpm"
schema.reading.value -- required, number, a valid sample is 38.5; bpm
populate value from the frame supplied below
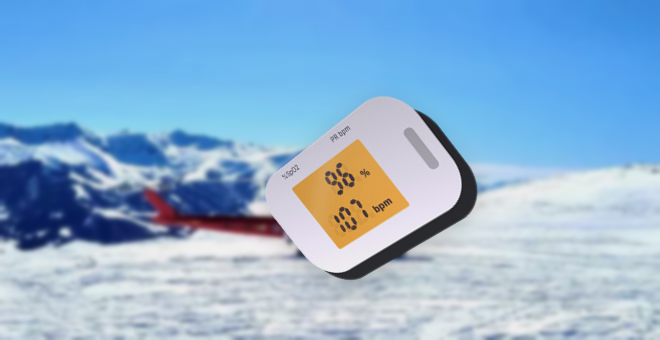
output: 107; bpm
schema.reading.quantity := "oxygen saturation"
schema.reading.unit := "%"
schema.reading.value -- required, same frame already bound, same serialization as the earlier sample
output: 96; %
